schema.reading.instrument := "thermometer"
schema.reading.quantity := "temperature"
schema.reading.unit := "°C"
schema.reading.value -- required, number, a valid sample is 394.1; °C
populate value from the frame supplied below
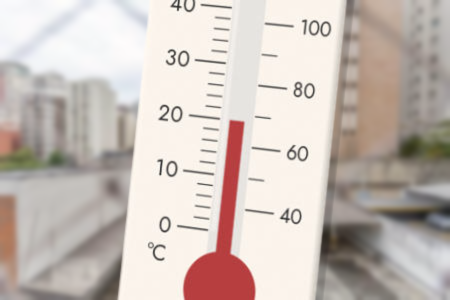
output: 20; °C
